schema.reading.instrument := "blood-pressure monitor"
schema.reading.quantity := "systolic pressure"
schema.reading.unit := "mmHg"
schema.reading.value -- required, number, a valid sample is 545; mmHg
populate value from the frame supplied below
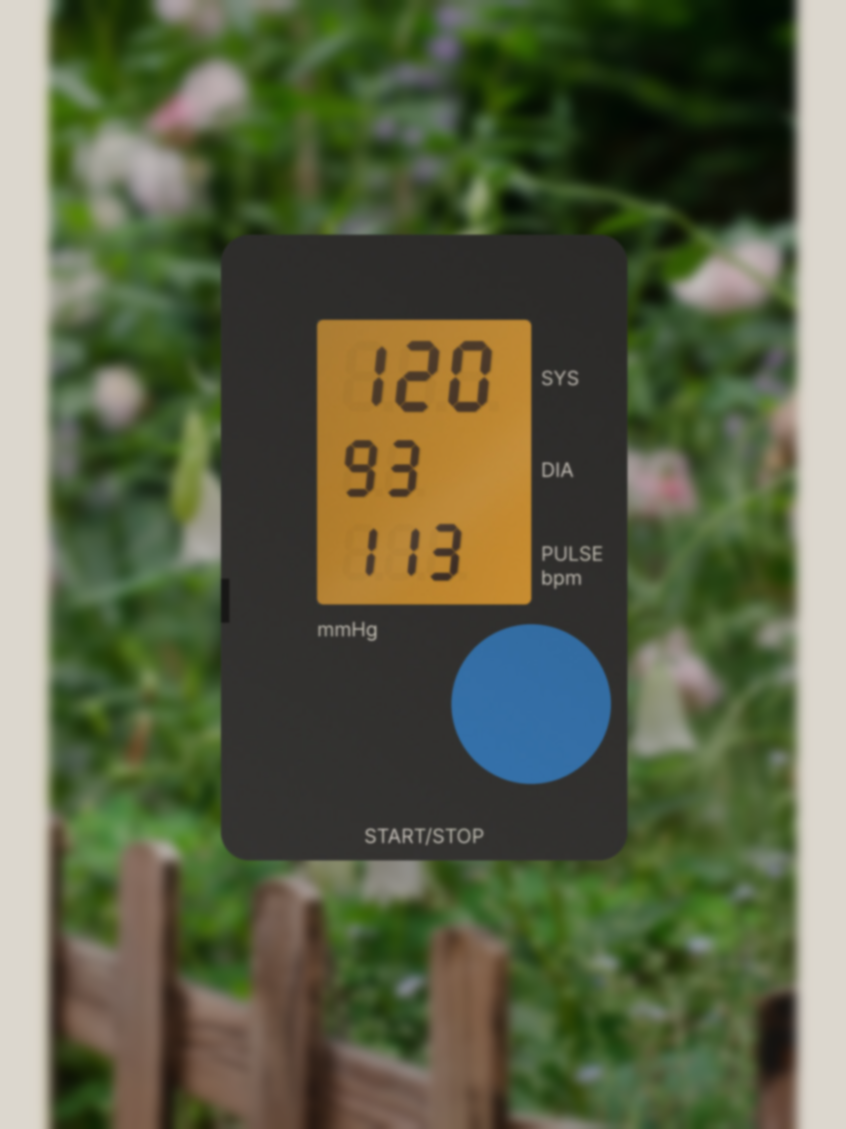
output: 120; mmHg
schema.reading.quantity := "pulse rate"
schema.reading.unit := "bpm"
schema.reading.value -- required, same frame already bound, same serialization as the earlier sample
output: 113; bpm
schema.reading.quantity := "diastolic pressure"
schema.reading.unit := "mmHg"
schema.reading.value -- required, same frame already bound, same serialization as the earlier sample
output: 93; mmHg
